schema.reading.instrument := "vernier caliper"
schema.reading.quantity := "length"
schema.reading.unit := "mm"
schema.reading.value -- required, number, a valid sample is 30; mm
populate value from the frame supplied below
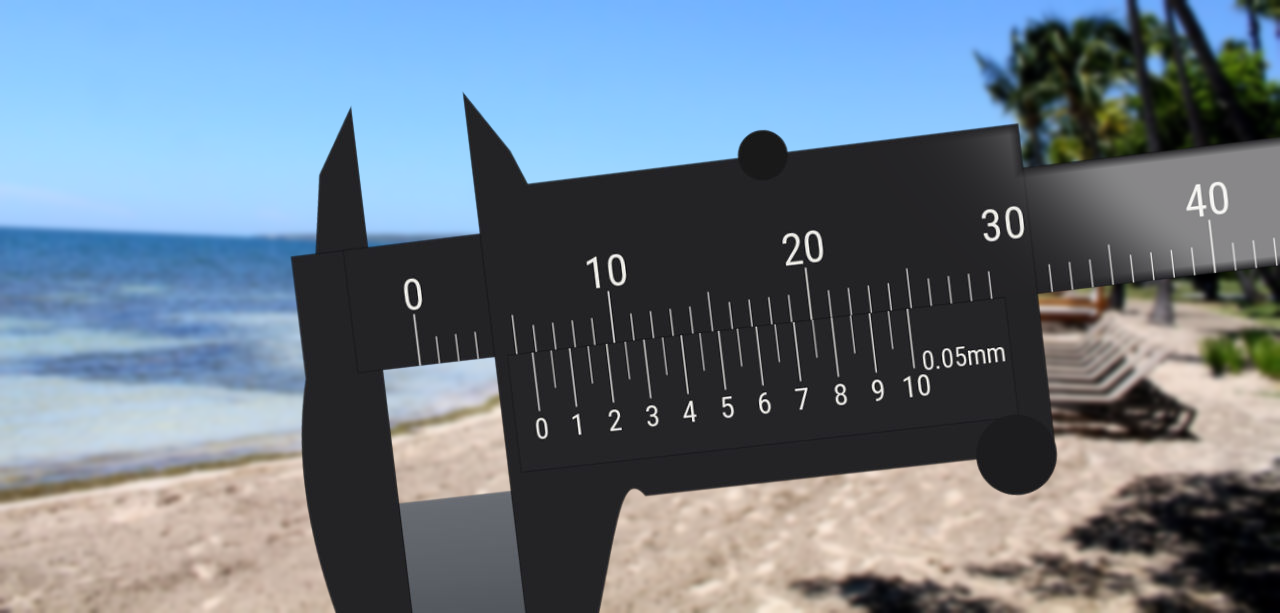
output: 5.8; mm
